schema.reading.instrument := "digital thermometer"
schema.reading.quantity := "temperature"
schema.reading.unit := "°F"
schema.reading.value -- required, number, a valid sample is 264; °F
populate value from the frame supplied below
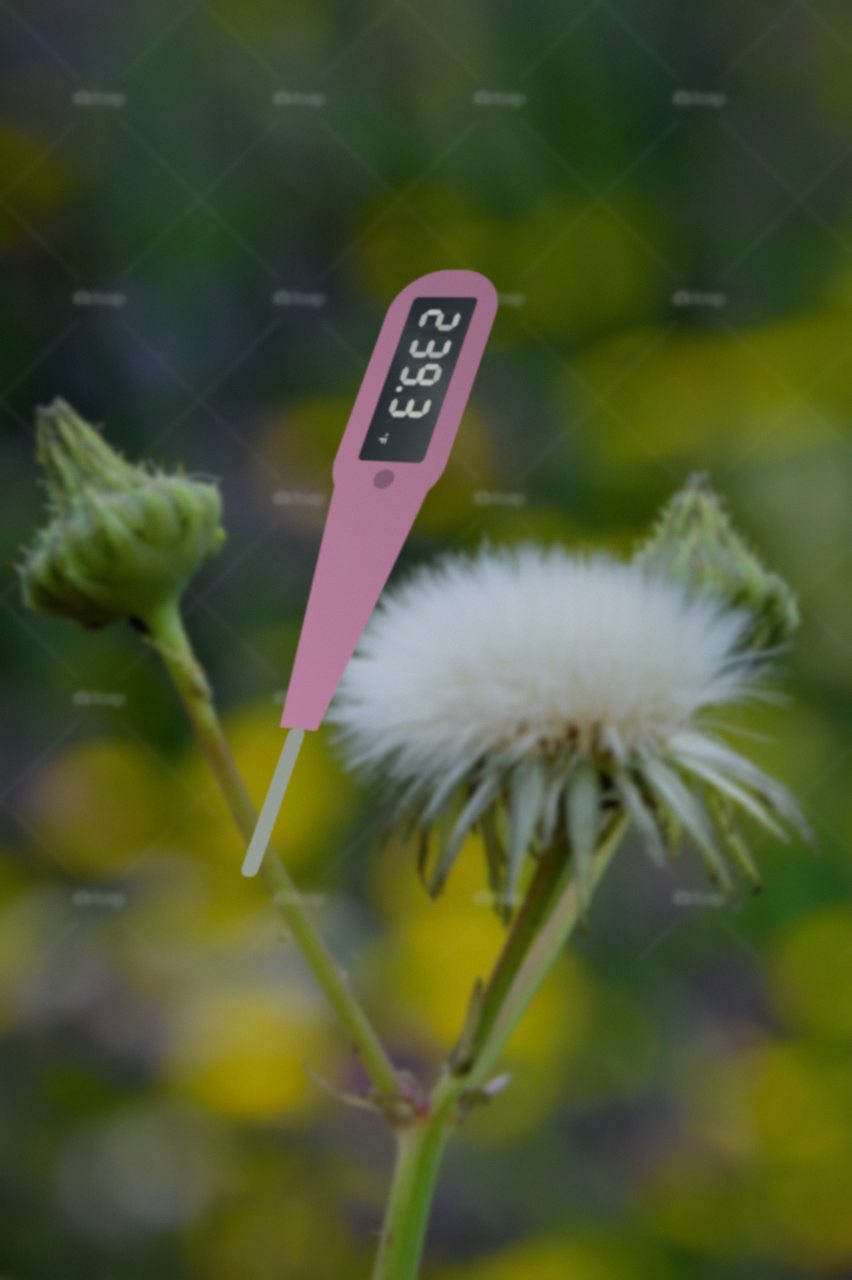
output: 239.3; °F
